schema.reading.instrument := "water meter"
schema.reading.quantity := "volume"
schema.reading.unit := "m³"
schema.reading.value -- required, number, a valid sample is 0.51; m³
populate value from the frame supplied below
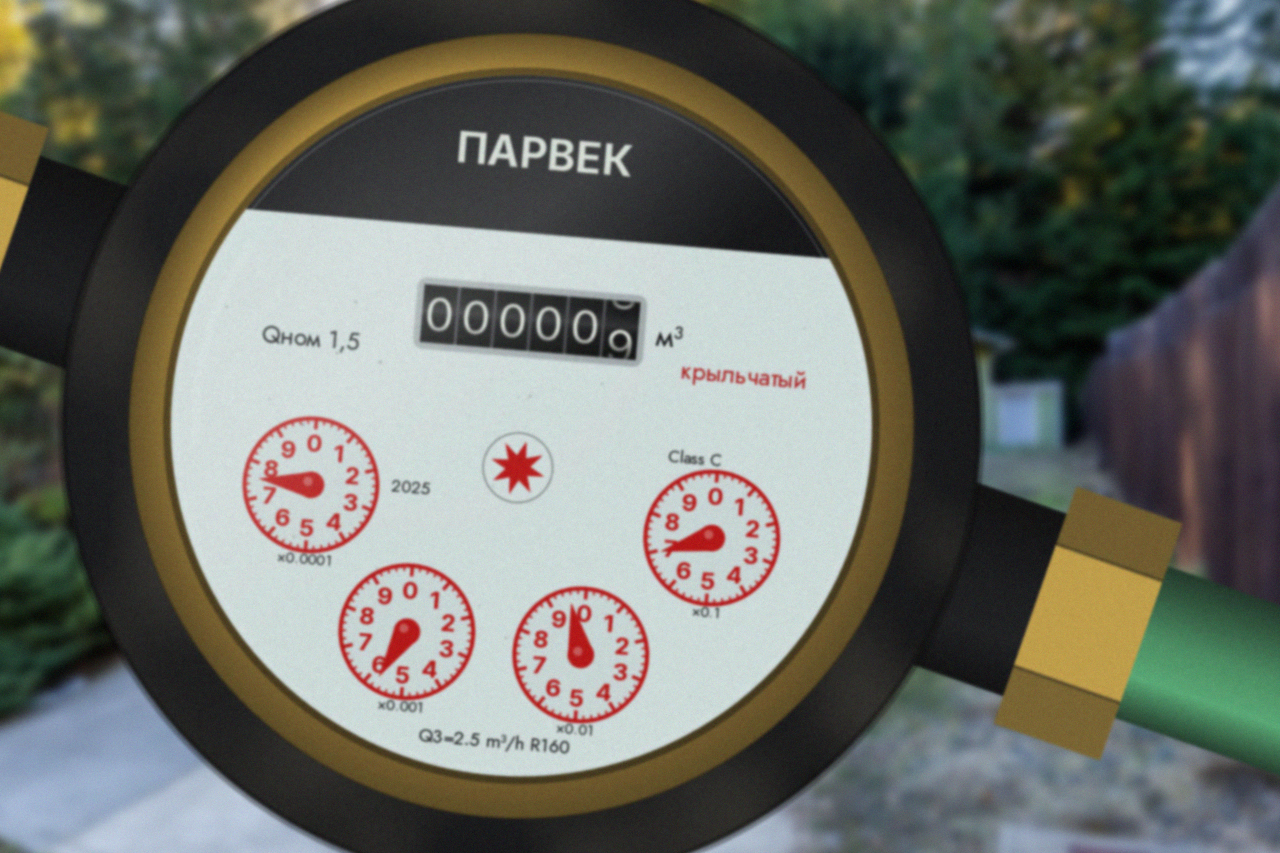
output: 8.6957; m³
